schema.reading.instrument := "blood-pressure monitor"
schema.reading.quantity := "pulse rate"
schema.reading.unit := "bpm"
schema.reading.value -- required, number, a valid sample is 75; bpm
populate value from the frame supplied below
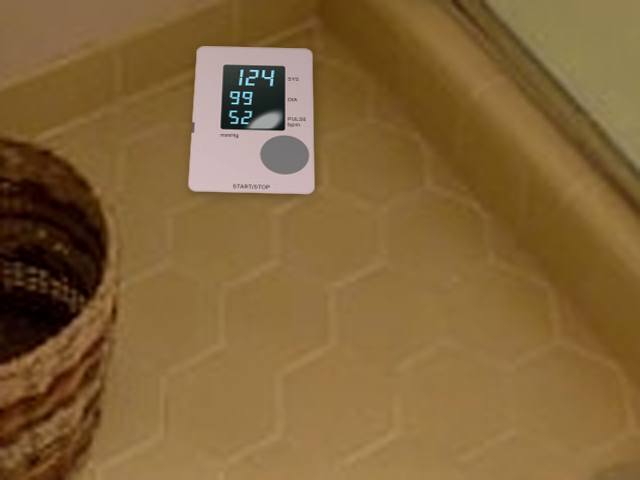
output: 52; bpm
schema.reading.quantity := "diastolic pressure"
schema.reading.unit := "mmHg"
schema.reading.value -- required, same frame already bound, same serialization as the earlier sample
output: 99; mmHg
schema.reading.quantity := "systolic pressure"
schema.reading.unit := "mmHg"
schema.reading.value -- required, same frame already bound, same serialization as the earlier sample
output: 124; mmHg
